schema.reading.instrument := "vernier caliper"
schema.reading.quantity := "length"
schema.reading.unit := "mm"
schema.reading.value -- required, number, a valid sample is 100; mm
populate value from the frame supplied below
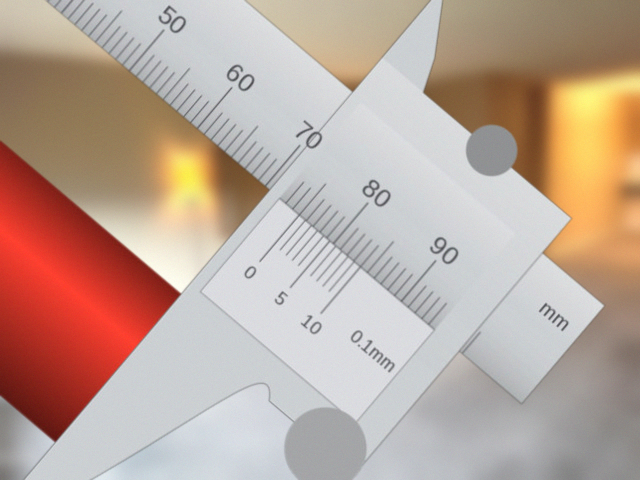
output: 75.0; mm
